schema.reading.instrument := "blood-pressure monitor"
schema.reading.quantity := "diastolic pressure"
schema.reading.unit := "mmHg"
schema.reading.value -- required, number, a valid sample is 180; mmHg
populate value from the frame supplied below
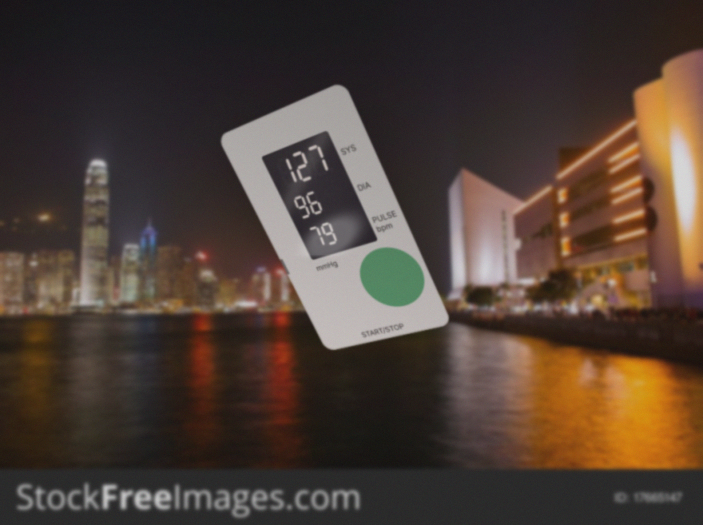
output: 96; mmHg
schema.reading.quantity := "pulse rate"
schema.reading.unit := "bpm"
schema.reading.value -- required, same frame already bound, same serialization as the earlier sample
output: 79; bpm
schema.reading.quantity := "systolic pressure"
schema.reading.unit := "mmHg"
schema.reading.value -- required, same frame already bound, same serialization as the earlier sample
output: 127; mmHg
